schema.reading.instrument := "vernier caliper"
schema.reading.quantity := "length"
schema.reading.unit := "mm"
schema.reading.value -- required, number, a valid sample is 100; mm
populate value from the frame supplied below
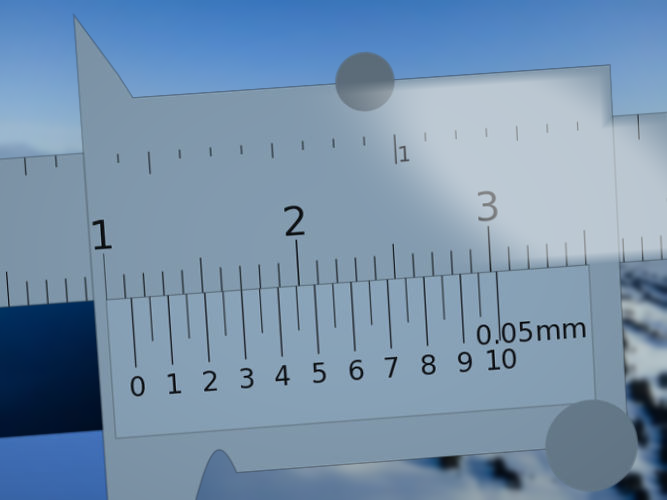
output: 11.3; mm
